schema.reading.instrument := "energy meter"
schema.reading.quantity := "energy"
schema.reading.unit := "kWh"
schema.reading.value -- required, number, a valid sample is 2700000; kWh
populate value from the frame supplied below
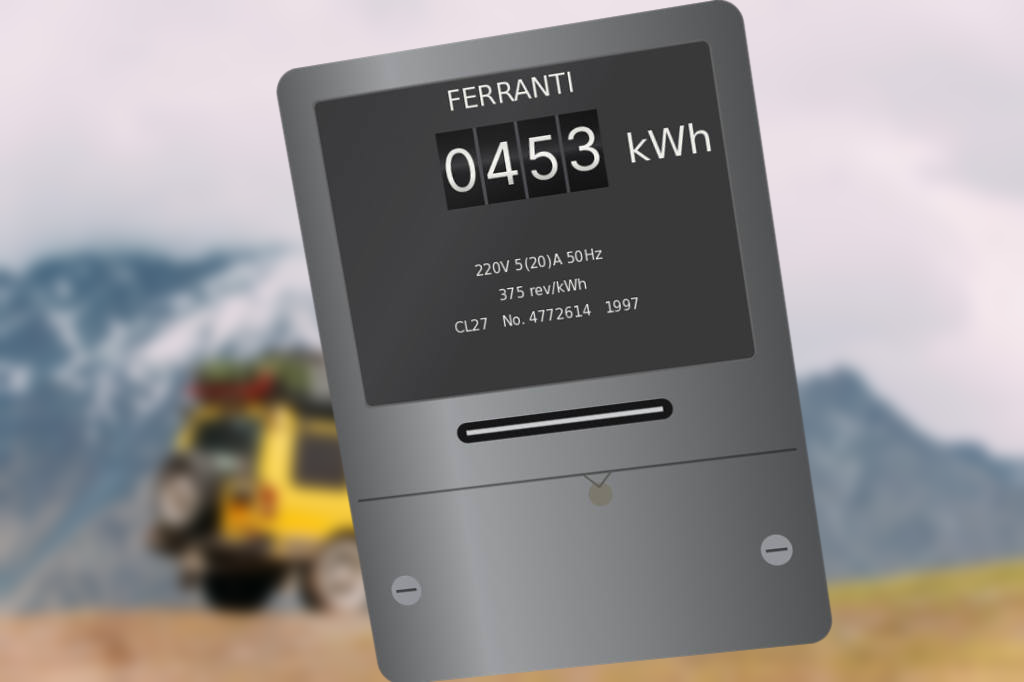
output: 453; kWh
